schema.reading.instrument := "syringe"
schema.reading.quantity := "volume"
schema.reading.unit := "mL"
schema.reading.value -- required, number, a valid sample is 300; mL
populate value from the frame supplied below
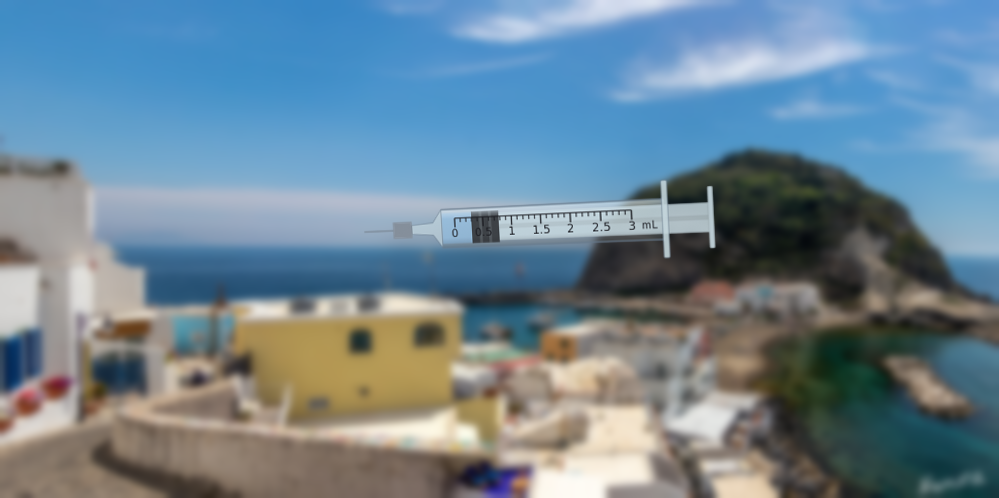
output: 0.3; mL
